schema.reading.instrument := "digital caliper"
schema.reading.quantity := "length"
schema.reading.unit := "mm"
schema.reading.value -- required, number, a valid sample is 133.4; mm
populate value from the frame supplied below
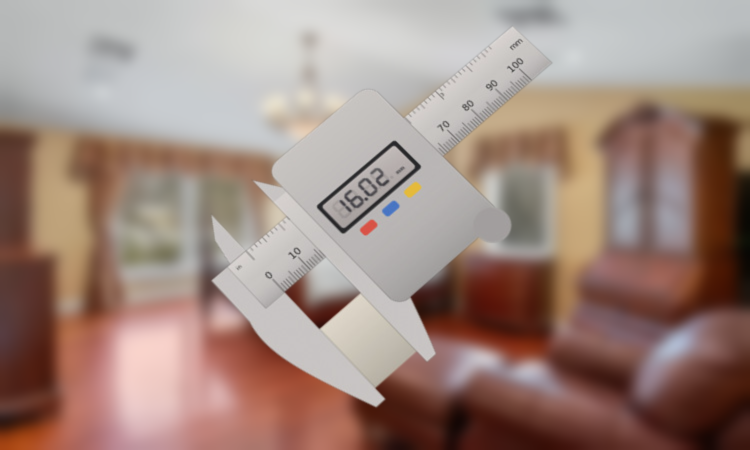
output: 16.02; mm
